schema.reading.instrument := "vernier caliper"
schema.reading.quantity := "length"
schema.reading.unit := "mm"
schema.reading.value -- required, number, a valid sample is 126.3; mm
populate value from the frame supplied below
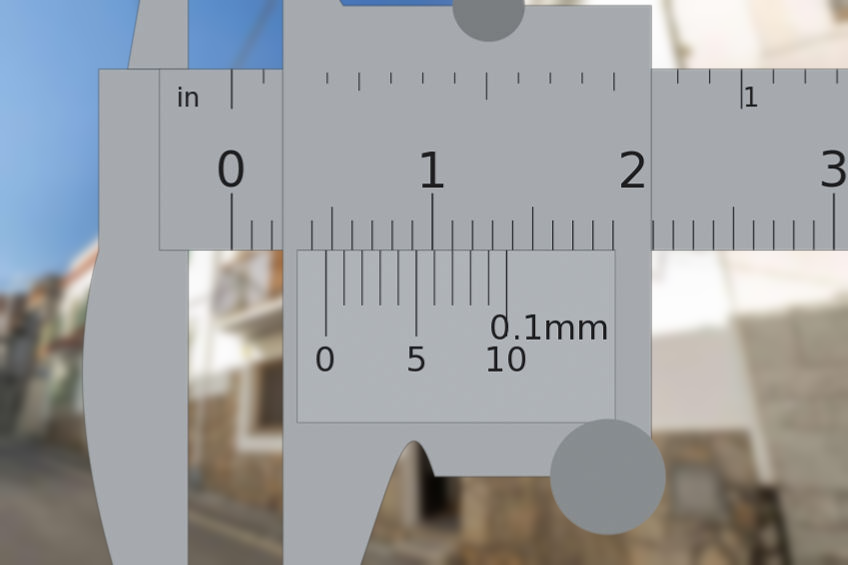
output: 4.7; mm
